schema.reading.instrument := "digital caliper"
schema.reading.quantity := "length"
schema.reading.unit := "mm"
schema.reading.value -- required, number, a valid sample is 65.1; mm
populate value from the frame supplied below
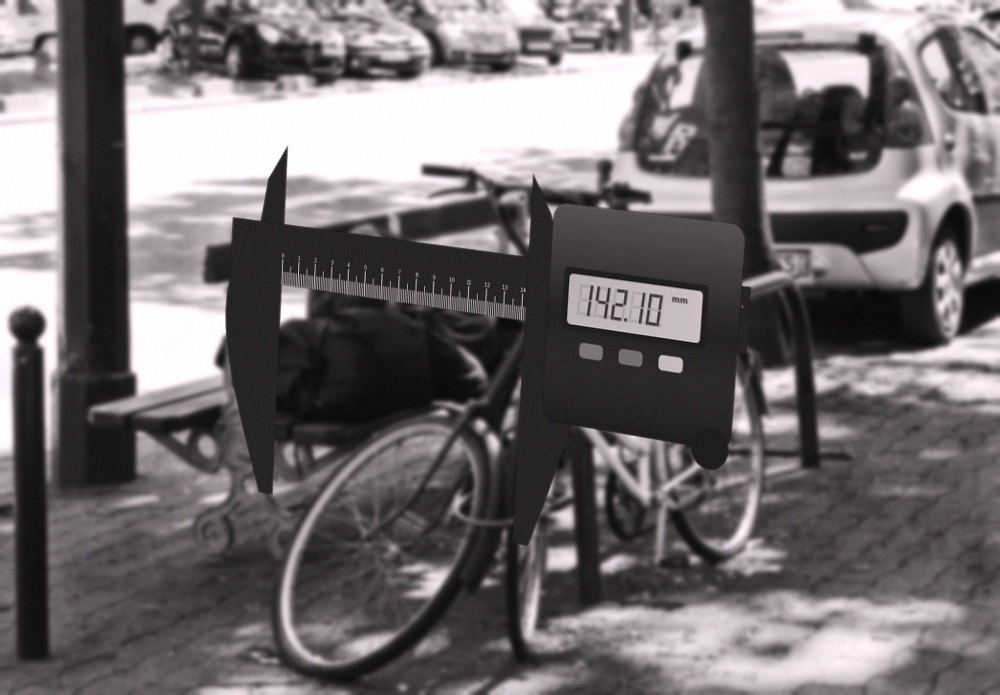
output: 142.10; mm
